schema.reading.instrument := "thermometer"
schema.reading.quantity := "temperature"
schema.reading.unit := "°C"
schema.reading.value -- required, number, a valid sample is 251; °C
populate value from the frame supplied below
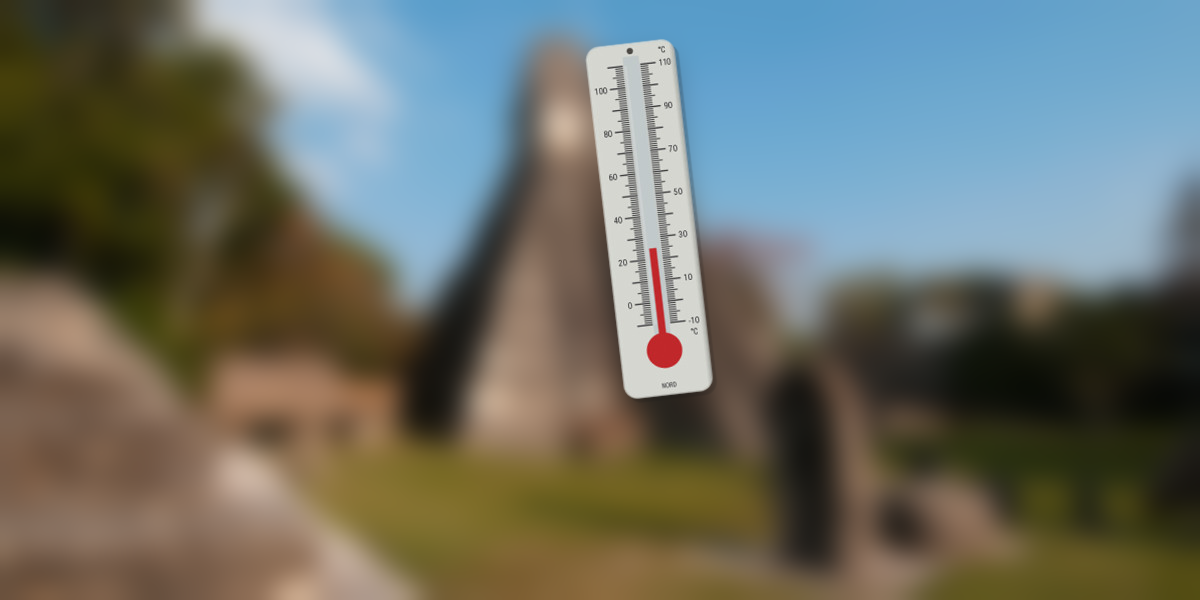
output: 25; °C
